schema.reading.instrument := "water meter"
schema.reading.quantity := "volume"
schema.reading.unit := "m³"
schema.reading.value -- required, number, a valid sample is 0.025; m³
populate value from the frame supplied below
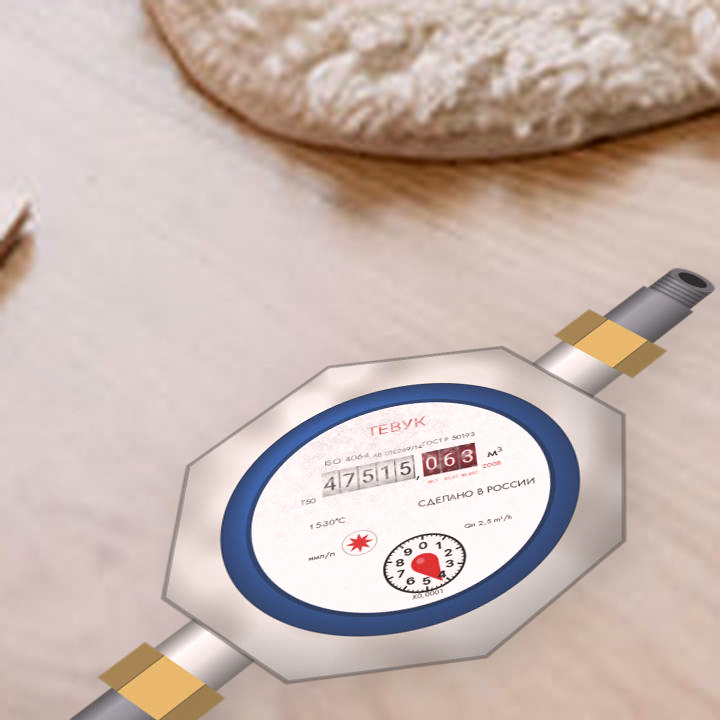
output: 47515.0634; m³
